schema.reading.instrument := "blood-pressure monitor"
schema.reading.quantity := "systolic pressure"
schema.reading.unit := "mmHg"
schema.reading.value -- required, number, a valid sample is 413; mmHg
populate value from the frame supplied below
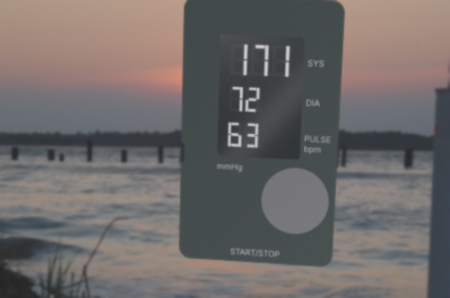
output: 171; mmHg
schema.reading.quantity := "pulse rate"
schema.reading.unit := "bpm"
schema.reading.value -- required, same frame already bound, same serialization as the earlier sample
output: 63; bpm
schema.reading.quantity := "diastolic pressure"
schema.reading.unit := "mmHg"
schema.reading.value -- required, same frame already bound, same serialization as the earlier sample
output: 72; mmHg
